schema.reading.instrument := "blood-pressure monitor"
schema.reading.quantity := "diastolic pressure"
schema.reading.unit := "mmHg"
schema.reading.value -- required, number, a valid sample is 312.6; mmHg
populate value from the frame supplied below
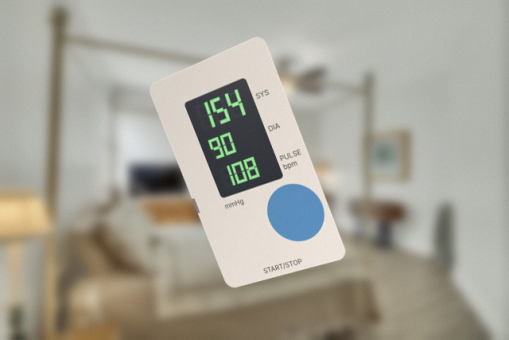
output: 90; mmHg
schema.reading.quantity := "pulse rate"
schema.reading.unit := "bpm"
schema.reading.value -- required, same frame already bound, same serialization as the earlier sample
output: 108; bpm
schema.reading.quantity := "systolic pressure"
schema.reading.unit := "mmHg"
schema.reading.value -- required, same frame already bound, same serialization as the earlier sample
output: 154; mmHg
